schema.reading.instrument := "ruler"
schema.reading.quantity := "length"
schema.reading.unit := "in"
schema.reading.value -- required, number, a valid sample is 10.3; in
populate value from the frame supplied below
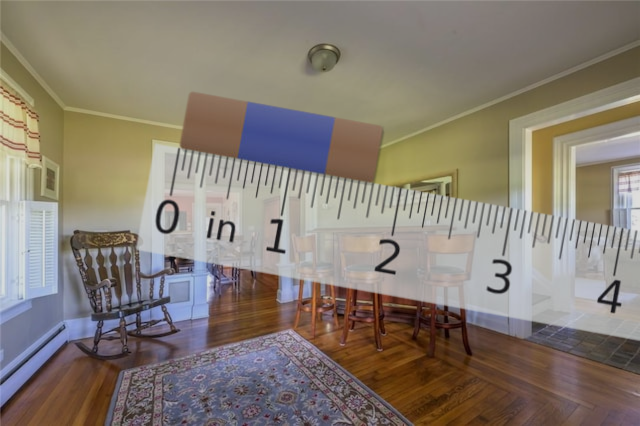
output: 1.75; in
